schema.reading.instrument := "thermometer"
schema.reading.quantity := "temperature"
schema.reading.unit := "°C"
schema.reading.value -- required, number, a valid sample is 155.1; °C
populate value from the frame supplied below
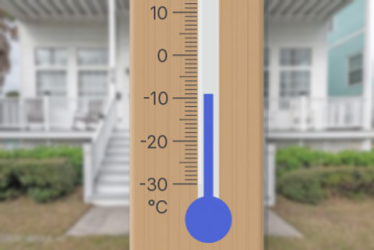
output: -9; °C
